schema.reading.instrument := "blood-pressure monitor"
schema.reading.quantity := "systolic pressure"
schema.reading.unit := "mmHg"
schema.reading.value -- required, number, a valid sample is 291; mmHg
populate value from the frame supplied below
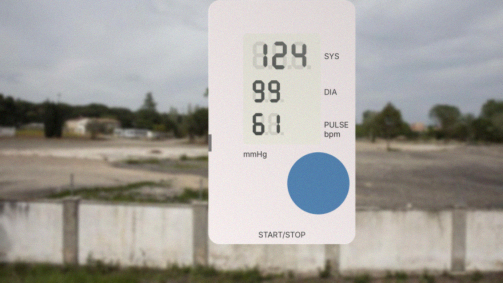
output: 124; mmHg
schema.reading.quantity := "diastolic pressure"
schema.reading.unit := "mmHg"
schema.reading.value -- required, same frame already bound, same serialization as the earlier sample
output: 99; mmHg
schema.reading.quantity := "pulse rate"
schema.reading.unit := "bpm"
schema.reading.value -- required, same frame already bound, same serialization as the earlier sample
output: 61; bpm
